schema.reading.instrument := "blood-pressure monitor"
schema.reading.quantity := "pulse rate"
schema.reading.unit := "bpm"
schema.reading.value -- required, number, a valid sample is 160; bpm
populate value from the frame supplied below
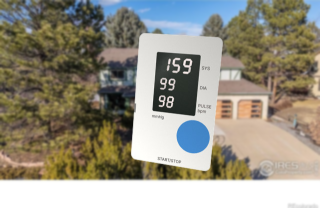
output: 98; bpm
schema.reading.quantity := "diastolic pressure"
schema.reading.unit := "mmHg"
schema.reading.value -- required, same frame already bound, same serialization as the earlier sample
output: 99; mmHg
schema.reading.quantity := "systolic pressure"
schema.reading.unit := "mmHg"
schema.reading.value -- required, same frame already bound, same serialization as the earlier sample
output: 159; mmHg
